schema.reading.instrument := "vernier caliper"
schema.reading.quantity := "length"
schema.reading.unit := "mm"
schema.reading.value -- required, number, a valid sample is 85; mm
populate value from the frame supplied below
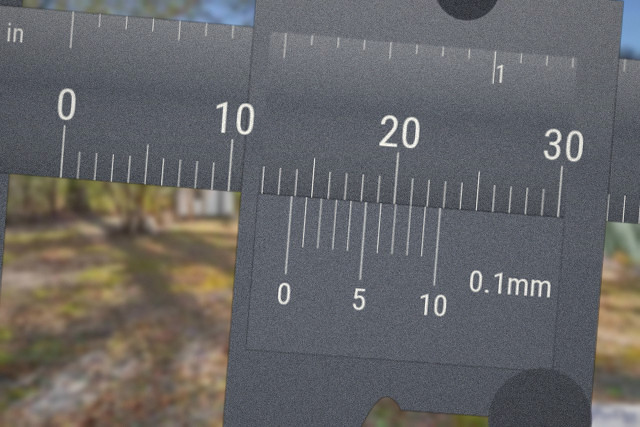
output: 13.8; mm
